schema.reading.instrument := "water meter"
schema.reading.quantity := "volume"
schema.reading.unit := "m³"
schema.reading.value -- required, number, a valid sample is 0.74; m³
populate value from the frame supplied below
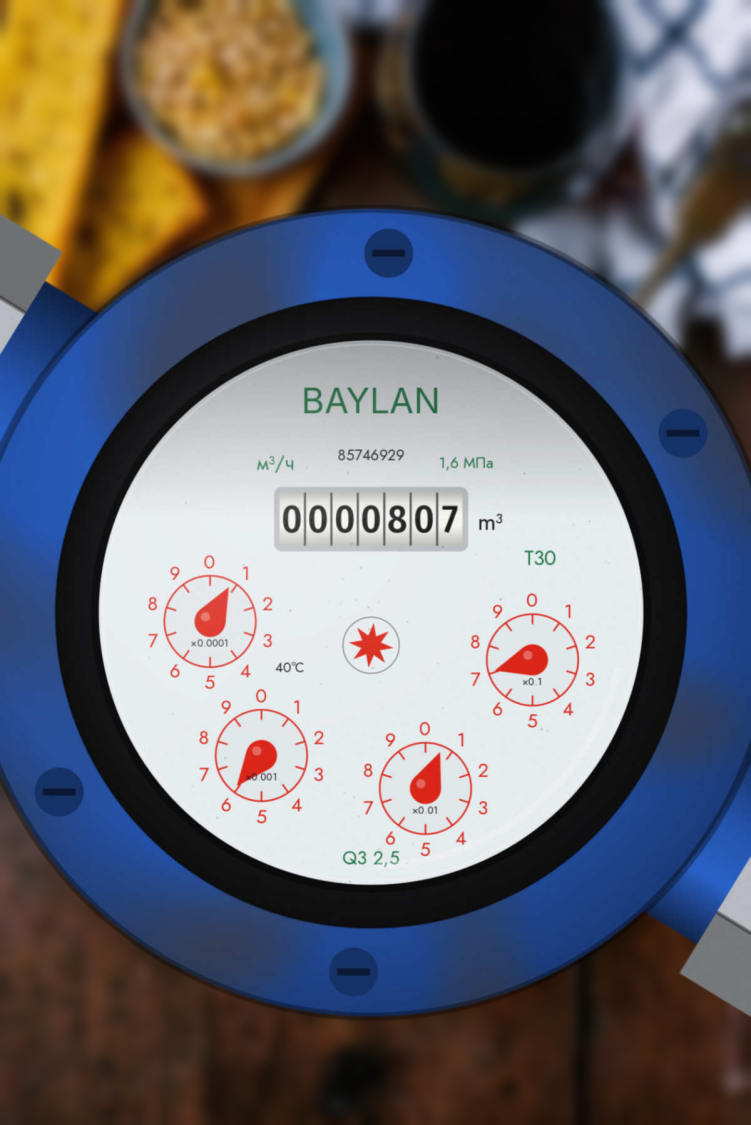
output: 807.7060; m³
